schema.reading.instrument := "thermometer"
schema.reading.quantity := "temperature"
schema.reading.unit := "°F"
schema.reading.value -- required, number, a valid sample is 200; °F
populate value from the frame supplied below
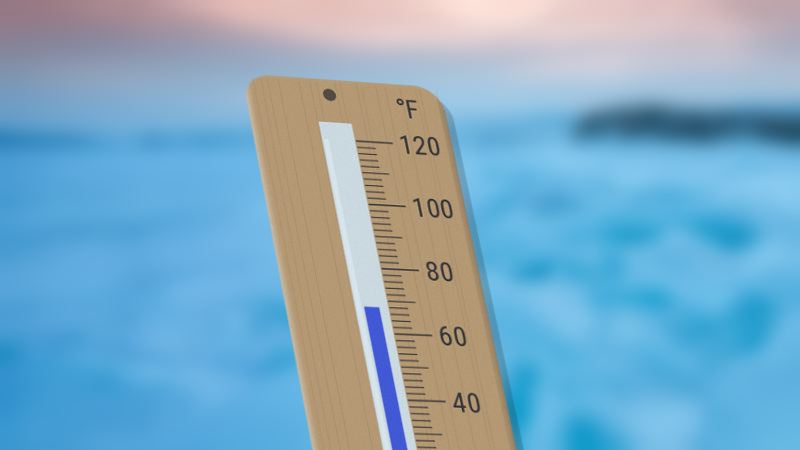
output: 68; °F
